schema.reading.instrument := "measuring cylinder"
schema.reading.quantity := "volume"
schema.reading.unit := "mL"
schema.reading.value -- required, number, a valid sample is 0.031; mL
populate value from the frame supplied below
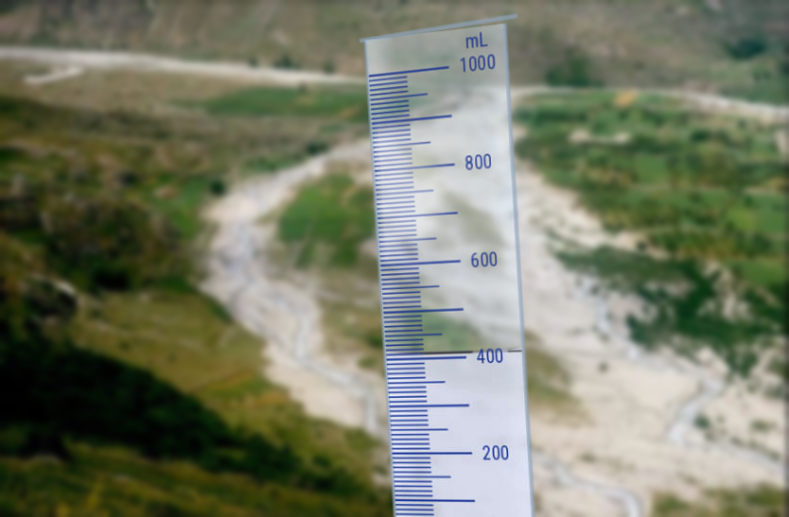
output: 410; mL
